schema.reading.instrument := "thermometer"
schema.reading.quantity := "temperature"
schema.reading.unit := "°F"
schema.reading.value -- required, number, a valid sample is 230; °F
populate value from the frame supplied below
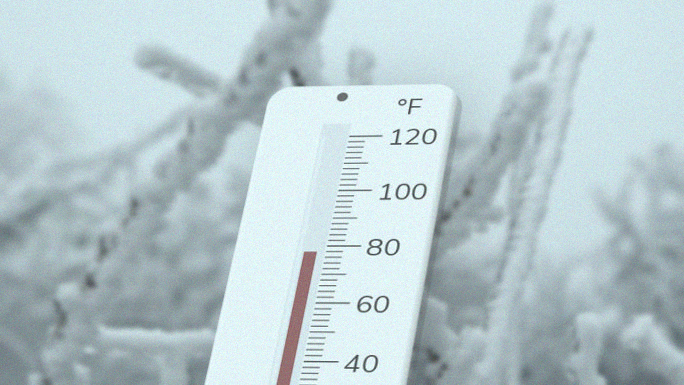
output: 78; °F
